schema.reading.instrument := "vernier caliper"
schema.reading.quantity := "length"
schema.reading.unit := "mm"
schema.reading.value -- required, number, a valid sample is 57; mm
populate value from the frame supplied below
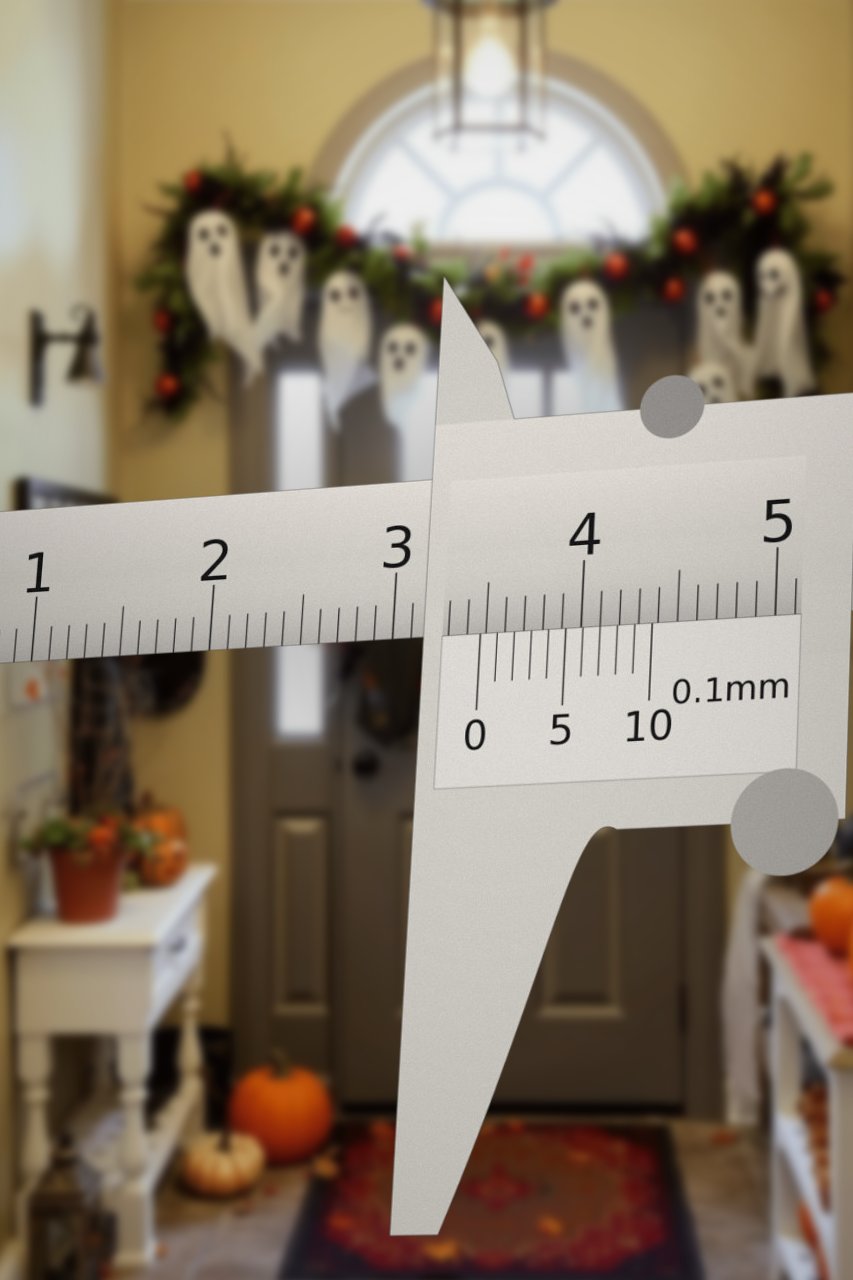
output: 34.7; mm
